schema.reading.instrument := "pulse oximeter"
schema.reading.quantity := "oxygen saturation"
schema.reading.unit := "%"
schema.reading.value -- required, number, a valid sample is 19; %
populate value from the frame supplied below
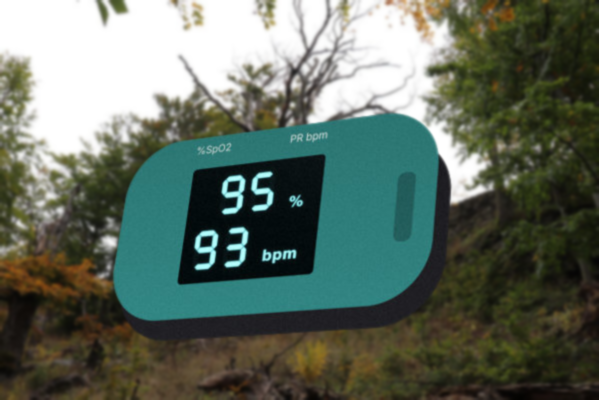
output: 95; %
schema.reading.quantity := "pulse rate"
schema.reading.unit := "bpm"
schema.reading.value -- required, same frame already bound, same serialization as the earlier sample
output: 93; bpm
